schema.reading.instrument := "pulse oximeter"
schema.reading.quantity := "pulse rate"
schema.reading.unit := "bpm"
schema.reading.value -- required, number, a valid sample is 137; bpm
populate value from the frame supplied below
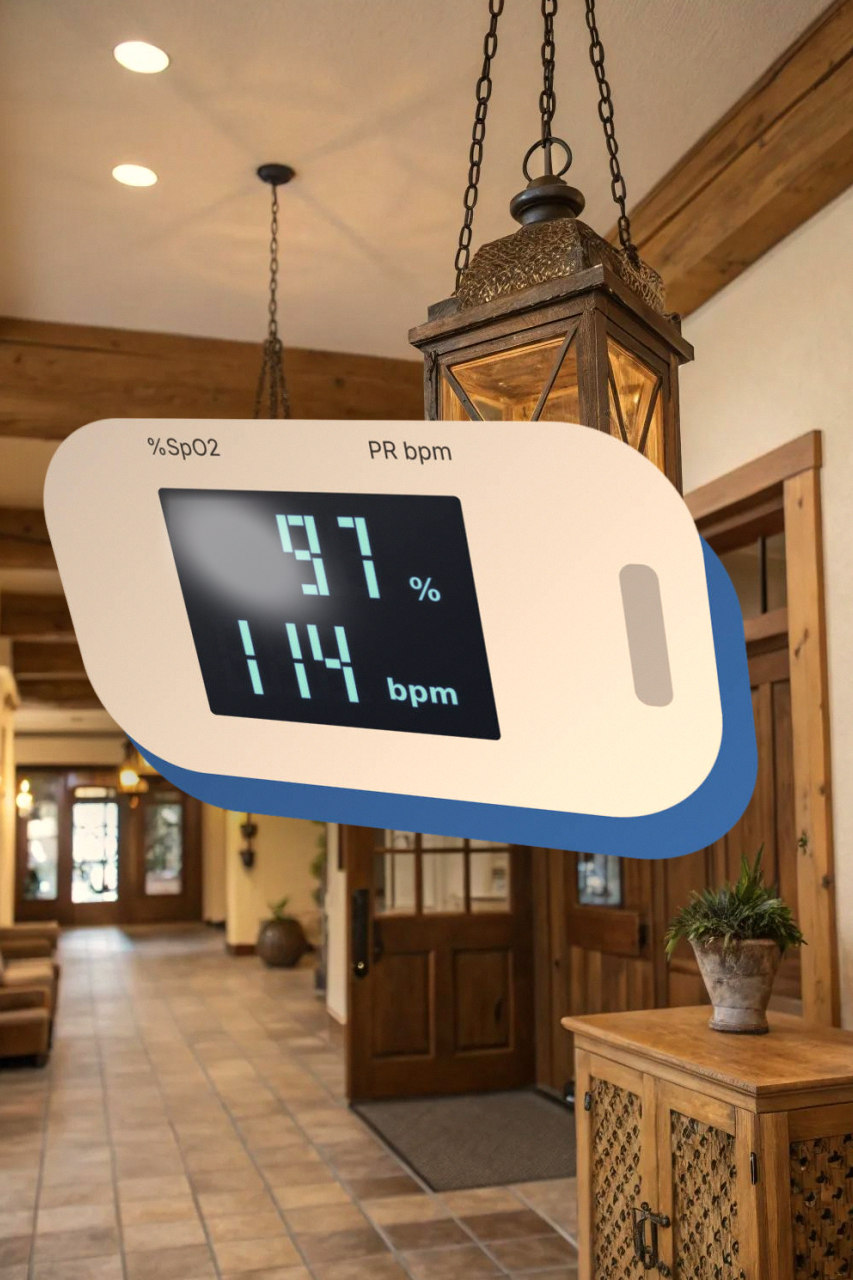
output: 114; bpm
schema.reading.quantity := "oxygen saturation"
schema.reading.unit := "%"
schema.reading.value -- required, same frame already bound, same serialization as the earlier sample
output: 97; %
